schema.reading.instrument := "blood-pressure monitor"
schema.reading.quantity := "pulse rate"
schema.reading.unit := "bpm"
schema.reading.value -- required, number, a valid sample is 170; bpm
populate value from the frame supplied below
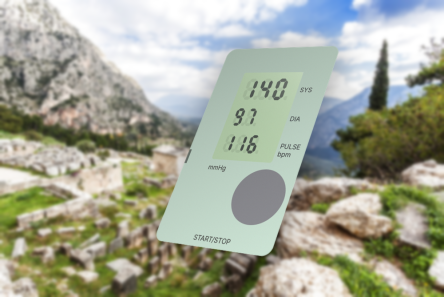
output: 116; bpm
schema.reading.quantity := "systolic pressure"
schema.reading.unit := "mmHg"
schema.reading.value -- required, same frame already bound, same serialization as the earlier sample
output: 140; mmHg
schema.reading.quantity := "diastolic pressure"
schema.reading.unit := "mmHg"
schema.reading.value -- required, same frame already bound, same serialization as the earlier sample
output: 97; mmHg
